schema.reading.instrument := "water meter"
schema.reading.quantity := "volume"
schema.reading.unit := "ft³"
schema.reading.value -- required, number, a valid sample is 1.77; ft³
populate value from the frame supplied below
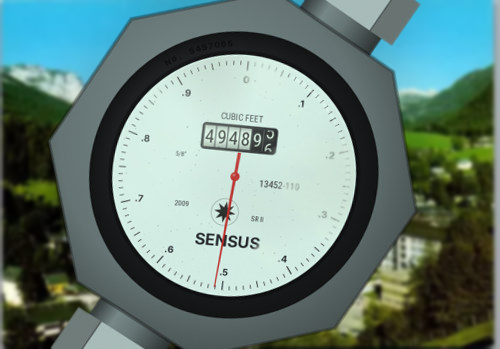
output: 494895.51; ft³
